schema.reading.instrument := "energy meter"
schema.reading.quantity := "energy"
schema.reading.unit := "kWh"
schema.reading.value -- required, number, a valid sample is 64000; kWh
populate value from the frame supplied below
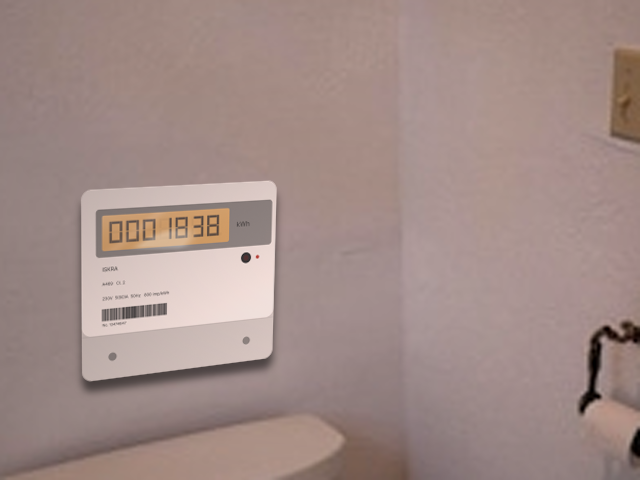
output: 1838; kWh
